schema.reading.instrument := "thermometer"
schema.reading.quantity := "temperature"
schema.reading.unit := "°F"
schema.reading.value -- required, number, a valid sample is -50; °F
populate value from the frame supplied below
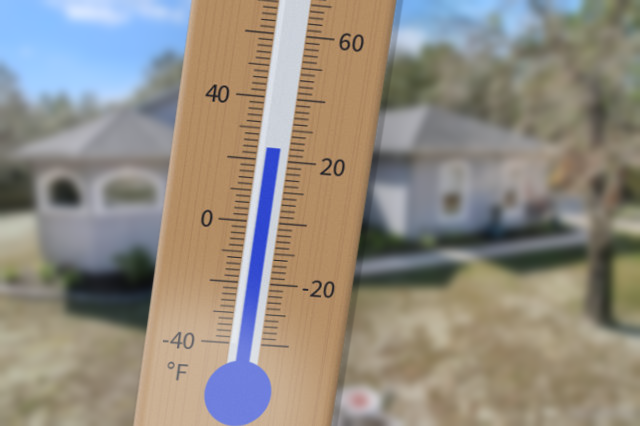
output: 24; °F
